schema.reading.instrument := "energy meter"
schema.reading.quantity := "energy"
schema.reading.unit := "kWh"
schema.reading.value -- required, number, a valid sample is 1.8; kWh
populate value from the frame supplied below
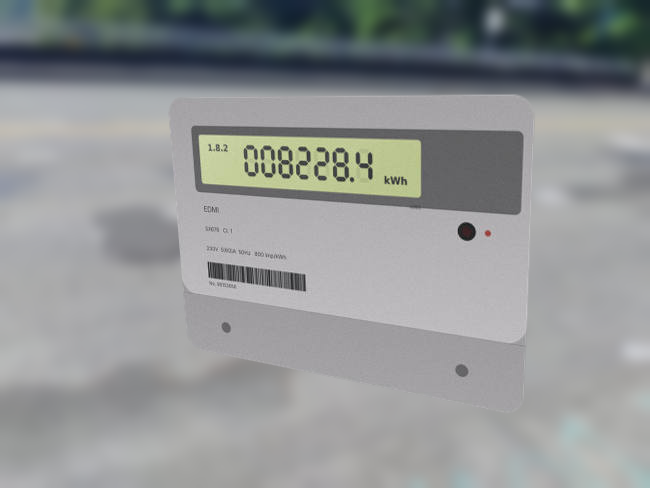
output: 8228.4; kWh
